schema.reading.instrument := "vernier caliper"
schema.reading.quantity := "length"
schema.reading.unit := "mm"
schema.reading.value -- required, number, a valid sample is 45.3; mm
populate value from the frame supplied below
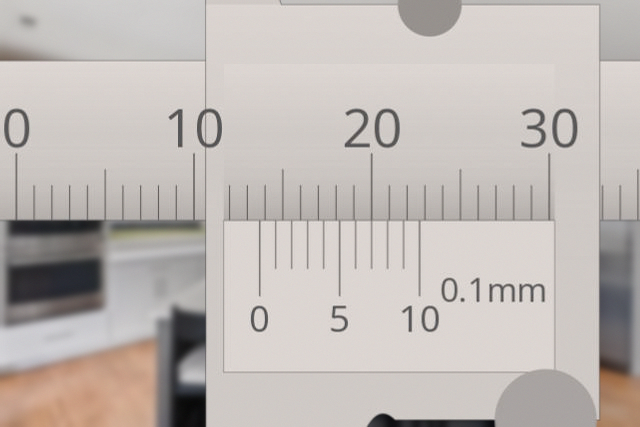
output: 13.7; mm
